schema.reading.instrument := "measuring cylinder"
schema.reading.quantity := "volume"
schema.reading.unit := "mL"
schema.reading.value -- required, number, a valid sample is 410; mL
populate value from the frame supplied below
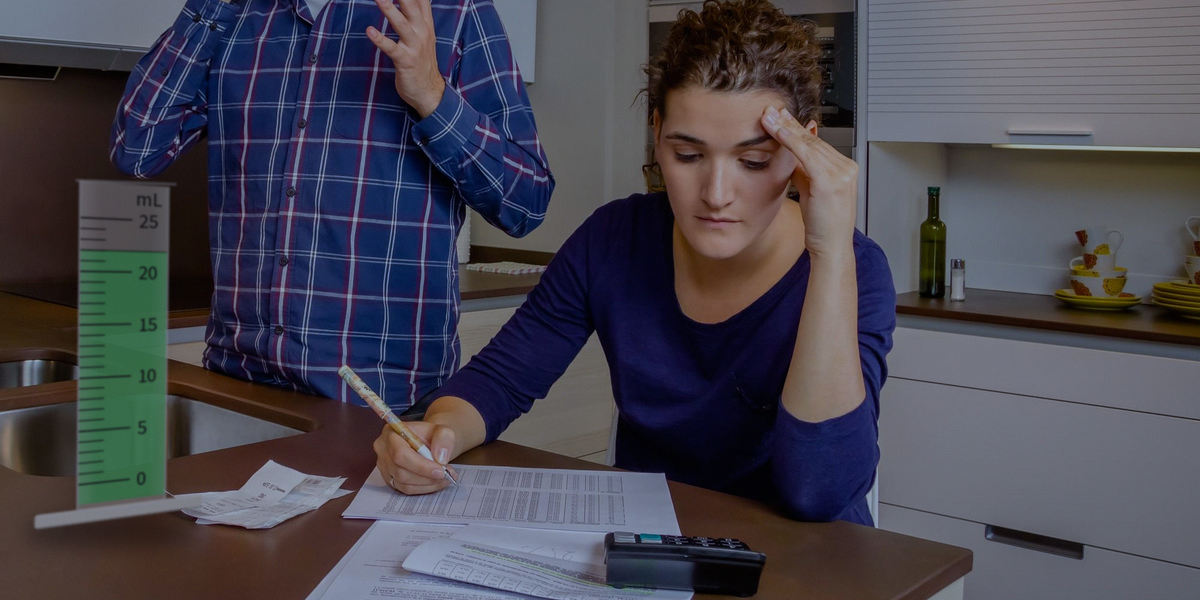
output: 22; mL
